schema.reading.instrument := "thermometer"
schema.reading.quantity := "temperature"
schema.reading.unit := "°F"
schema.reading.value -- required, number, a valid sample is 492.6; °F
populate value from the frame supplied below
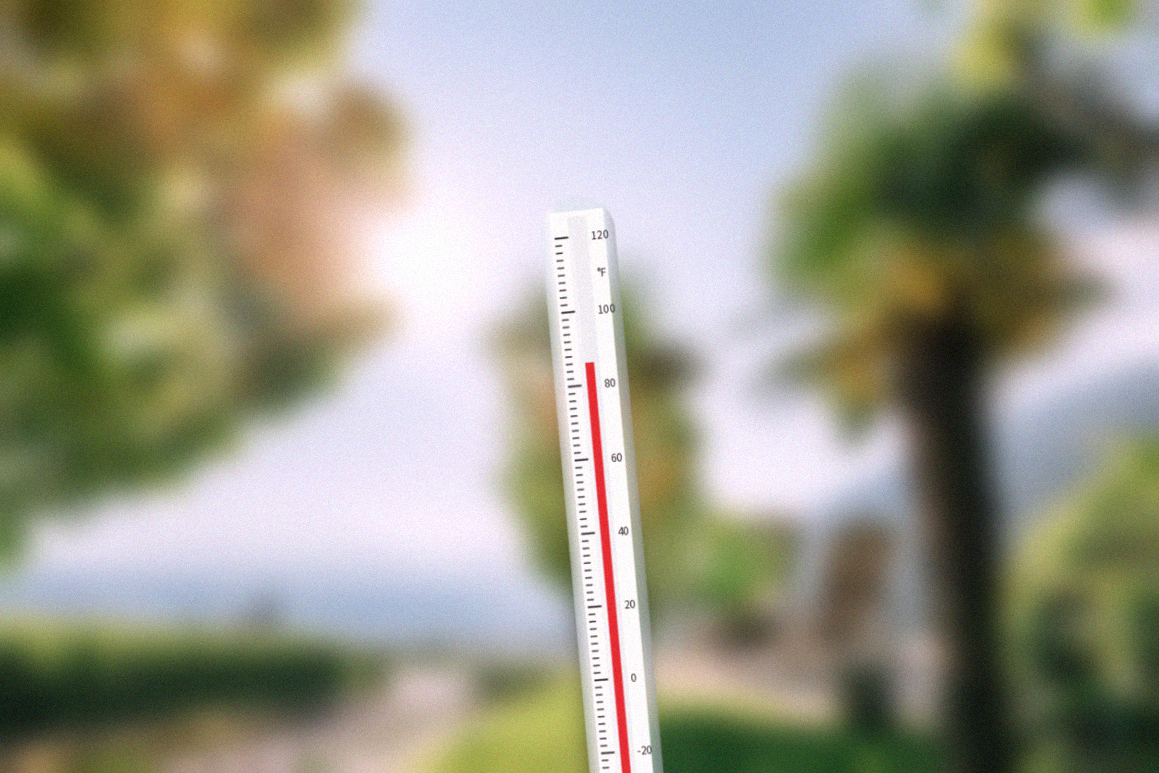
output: 86; °F
